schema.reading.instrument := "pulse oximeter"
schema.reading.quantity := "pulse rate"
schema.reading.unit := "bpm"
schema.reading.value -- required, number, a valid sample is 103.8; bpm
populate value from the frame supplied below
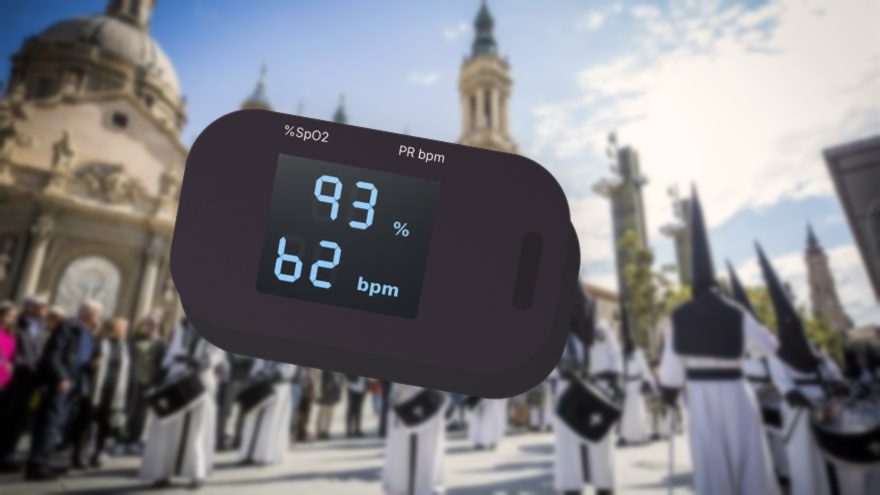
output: 62; bpm
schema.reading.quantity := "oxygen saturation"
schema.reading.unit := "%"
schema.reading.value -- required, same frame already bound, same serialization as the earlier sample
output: 93; %
